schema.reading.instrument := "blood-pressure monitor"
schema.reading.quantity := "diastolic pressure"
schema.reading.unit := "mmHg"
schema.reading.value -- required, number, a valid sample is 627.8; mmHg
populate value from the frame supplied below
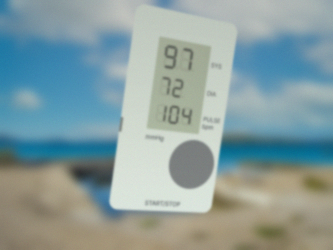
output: 72; mmHg
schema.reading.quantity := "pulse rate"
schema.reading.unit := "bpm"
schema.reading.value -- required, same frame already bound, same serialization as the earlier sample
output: 104; bpm
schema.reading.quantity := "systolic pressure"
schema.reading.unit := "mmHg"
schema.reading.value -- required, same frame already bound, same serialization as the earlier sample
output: 97; mmHg
